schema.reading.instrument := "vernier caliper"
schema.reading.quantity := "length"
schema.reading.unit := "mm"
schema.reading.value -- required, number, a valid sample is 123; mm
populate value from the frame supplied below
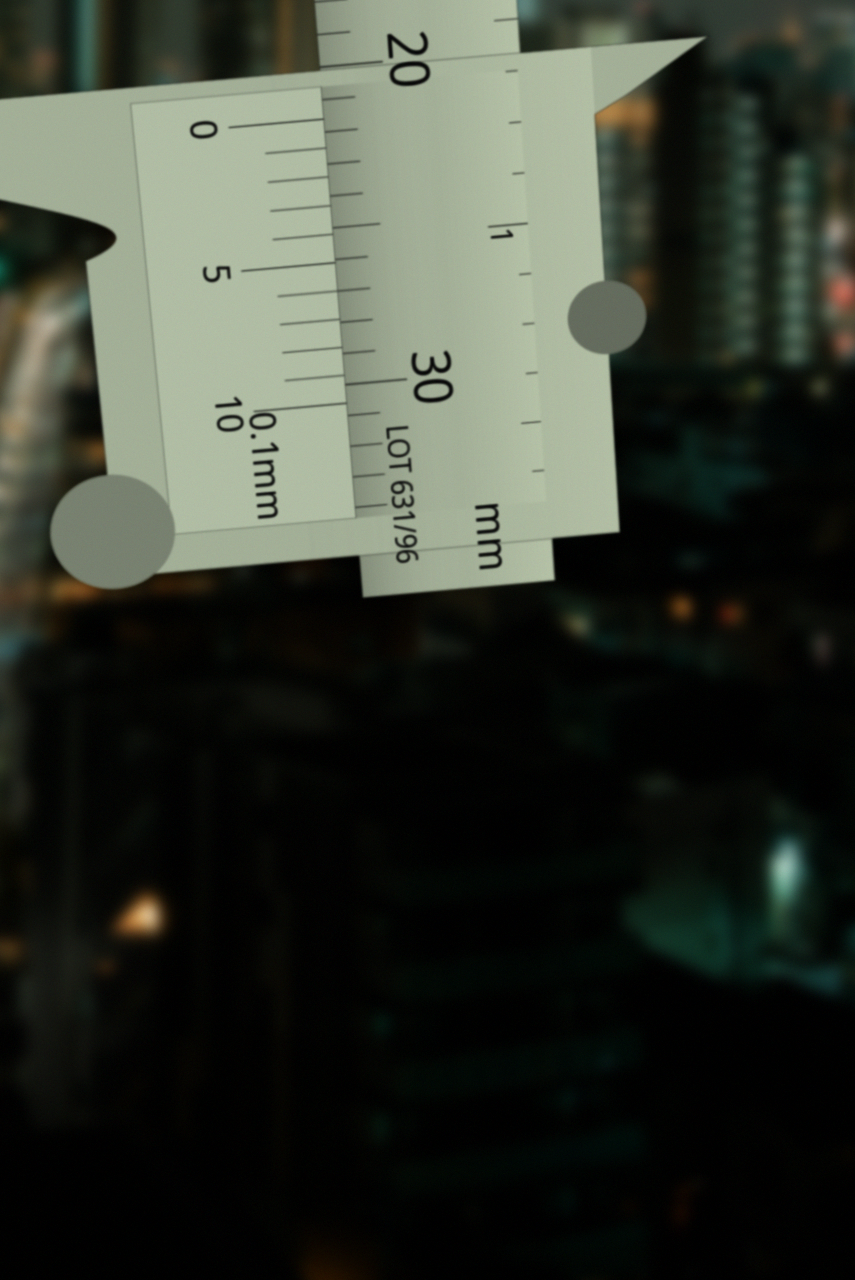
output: 21.6; mm
